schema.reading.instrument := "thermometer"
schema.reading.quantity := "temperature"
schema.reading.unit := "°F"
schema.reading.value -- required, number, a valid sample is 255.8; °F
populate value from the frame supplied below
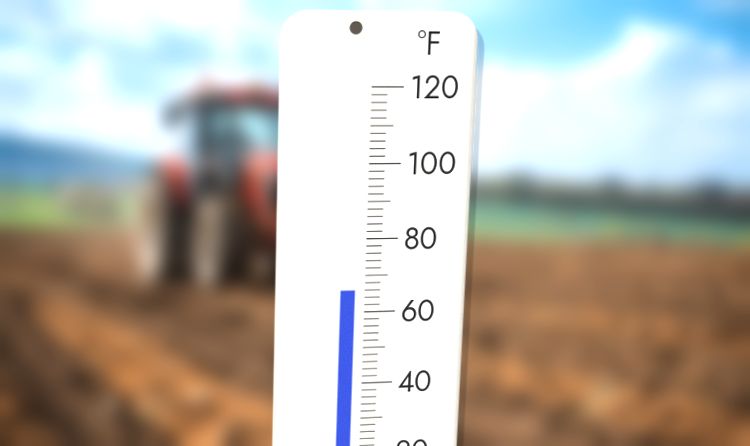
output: 66; °F
